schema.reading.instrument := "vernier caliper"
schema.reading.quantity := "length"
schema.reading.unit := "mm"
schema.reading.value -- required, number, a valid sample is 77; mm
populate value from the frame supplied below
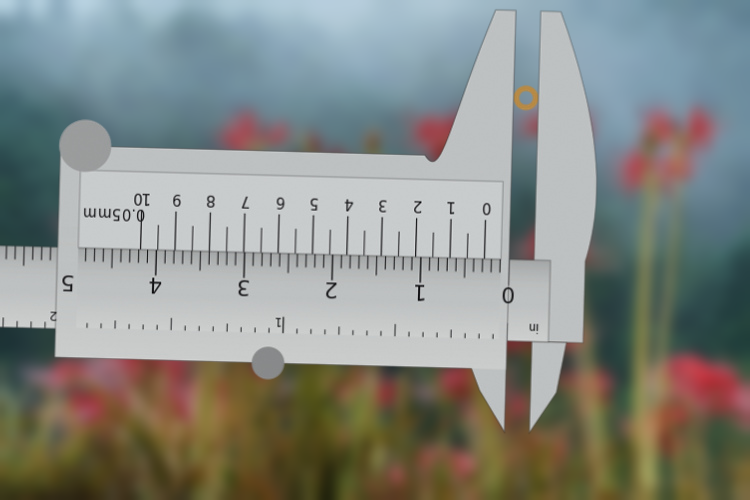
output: 2.8; mm
